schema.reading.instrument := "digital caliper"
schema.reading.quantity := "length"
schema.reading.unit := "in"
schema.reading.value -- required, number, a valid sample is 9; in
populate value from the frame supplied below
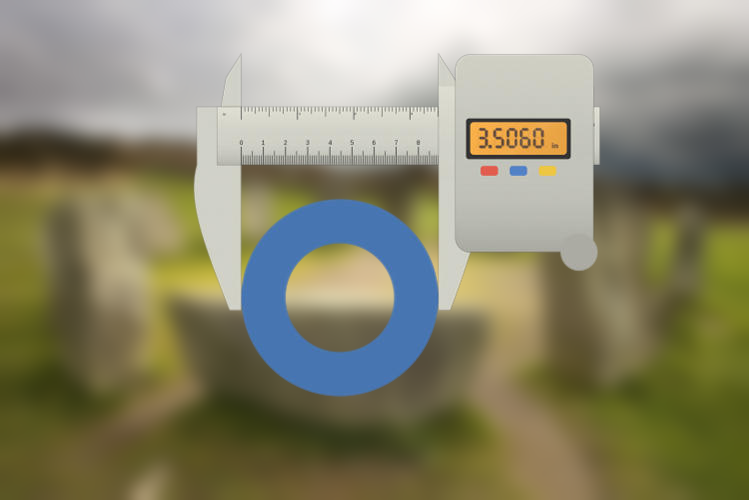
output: 3.5060; in
